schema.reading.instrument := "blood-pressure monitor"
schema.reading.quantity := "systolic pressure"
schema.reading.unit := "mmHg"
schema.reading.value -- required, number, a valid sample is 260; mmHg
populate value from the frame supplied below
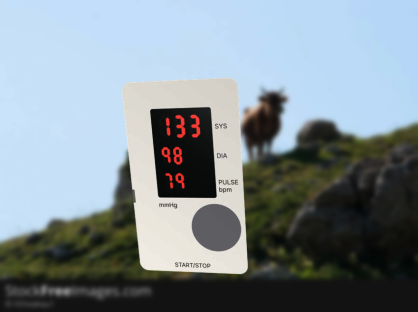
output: 133; mmHg
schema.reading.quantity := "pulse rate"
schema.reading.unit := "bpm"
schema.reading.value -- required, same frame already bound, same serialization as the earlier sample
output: 79; bpm
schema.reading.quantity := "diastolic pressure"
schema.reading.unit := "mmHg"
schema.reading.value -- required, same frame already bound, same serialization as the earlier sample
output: 98; mmHg
